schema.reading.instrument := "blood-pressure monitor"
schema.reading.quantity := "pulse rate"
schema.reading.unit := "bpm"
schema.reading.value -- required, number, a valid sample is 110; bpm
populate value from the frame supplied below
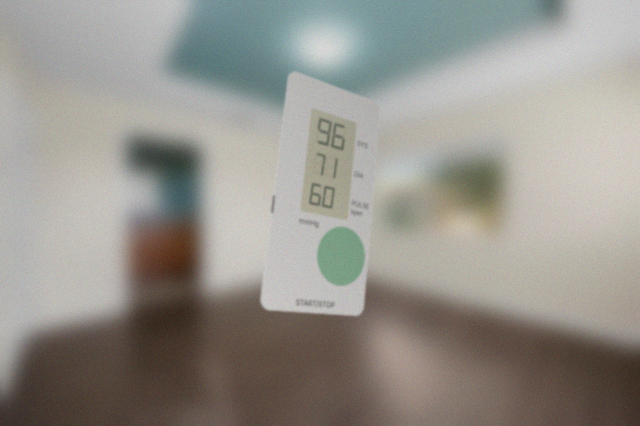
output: 60; bpm
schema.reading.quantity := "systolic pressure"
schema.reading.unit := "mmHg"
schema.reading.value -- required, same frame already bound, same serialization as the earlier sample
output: 96; mmHg
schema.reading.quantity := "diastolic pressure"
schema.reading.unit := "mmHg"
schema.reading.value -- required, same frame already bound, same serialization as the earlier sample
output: 71; mmHg
